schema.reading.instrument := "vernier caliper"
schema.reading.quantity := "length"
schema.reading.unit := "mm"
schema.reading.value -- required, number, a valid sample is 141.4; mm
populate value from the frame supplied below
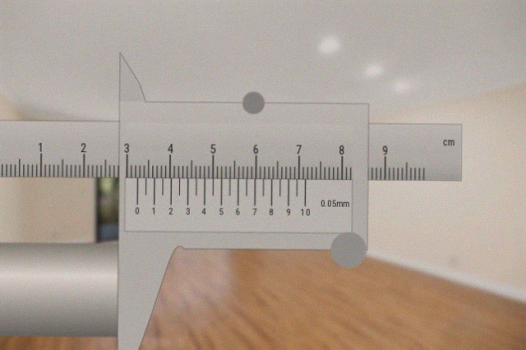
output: 32.5; mm
